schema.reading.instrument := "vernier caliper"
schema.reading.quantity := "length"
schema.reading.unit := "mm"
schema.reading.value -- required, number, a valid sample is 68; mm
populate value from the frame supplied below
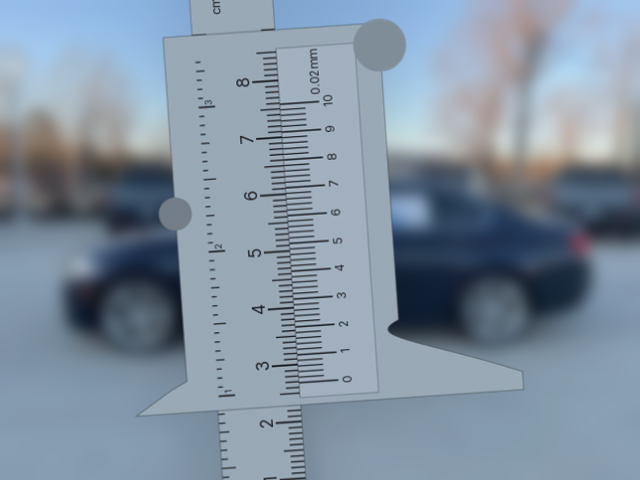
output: 26.8; mm
